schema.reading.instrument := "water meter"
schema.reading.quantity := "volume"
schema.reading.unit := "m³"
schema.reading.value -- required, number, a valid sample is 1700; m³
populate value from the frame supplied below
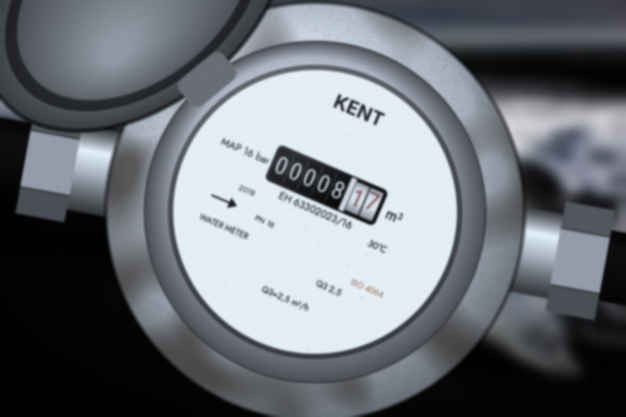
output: 8.17; m³
